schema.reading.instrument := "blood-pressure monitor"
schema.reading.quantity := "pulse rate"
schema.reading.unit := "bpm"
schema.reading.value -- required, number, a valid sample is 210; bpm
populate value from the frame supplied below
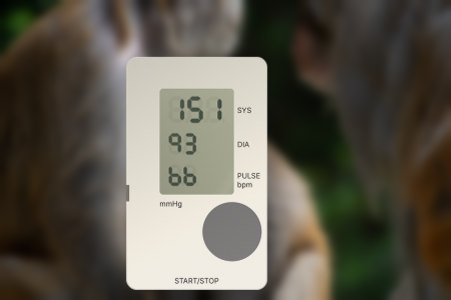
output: 66; bpm
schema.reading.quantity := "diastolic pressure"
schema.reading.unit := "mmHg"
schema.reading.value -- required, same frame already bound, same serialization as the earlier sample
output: 93; mmHg
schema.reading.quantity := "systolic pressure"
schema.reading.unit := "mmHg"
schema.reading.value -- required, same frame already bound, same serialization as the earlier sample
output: 151; mmHg
